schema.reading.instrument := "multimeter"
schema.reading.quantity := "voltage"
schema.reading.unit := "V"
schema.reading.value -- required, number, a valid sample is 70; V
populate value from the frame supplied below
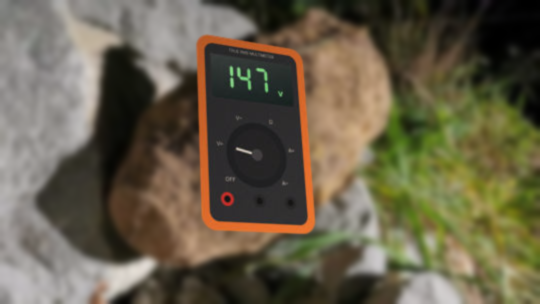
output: 147; V
